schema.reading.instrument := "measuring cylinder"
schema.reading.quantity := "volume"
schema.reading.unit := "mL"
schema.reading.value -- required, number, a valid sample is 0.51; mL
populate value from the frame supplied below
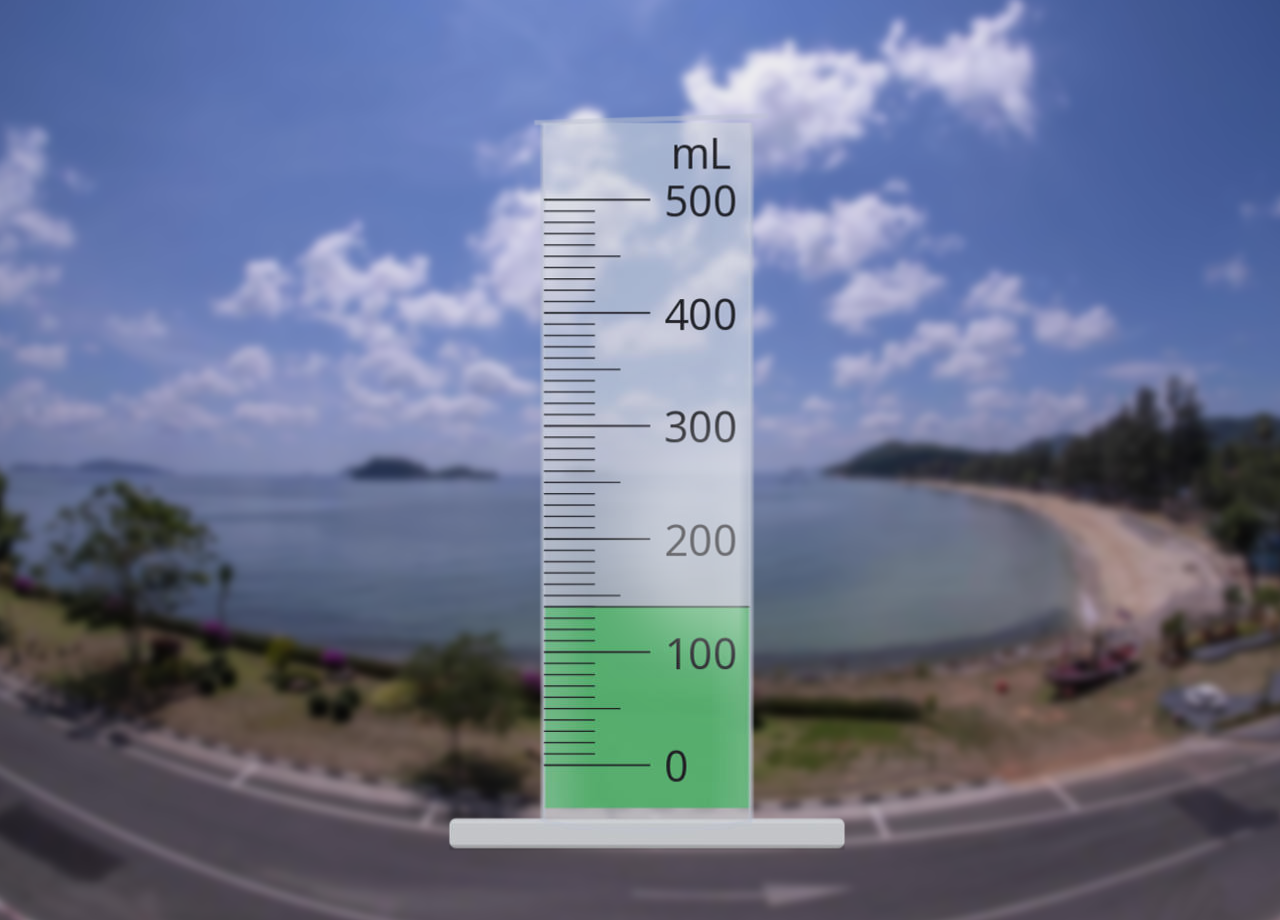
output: 140; mL
